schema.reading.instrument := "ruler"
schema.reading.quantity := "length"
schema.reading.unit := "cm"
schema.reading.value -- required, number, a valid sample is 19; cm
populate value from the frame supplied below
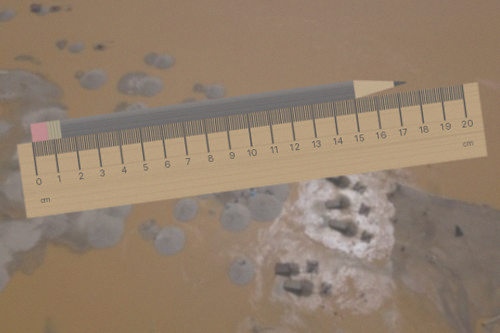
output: 17.5; cm
